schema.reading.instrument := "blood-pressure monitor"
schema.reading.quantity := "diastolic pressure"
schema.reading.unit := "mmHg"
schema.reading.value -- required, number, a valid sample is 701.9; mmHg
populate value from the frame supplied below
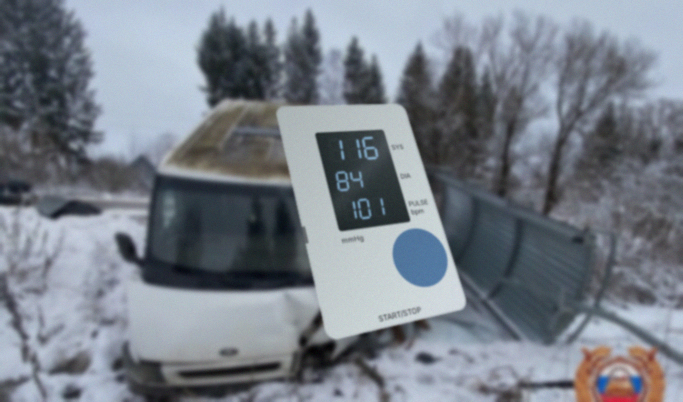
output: 84; mmHg
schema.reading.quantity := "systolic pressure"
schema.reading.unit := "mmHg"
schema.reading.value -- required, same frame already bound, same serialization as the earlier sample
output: 116; mmHg
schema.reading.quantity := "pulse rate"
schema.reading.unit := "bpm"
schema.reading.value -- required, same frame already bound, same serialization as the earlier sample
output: 101; bpm
